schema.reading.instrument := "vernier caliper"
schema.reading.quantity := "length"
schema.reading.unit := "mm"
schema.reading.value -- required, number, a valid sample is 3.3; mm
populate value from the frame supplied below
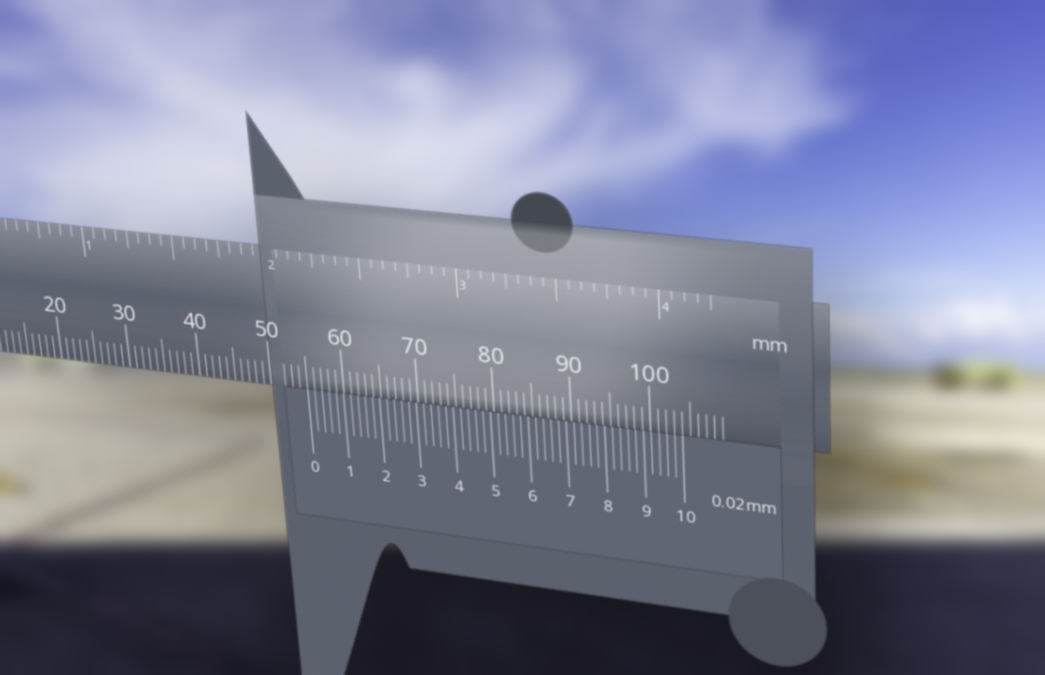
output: 55.0; mm
